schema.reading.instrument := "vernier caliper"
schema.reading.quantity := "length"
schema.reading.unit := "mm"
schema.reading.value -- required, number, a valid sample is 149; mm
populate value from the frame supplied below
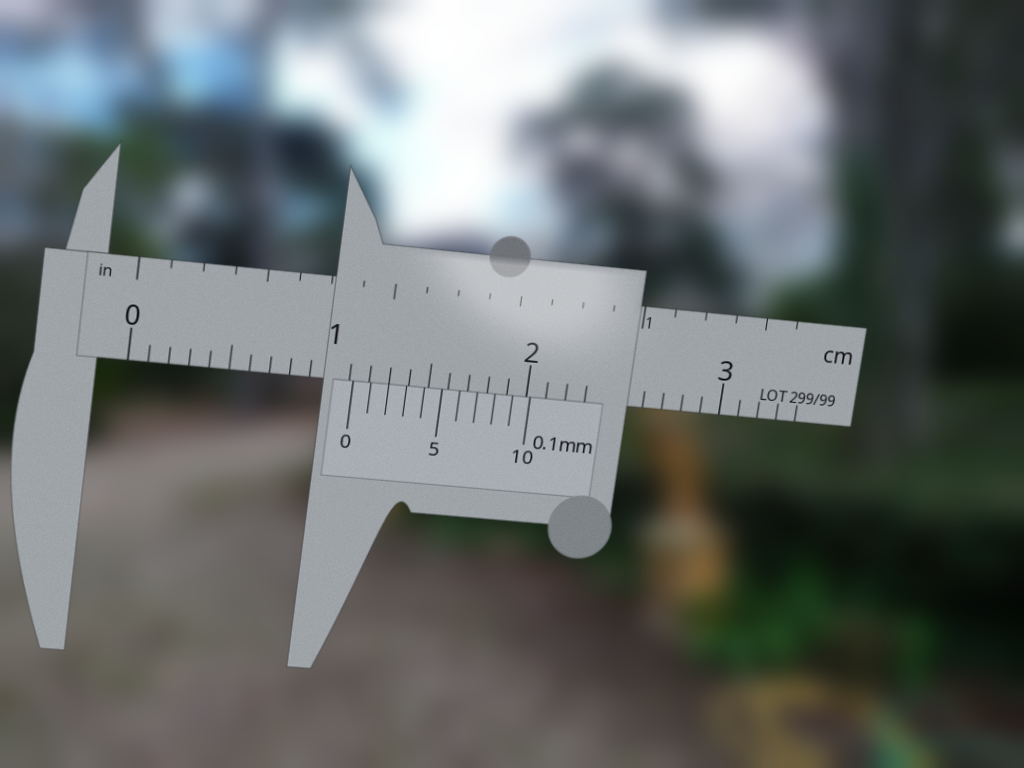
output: 11.2; mm
